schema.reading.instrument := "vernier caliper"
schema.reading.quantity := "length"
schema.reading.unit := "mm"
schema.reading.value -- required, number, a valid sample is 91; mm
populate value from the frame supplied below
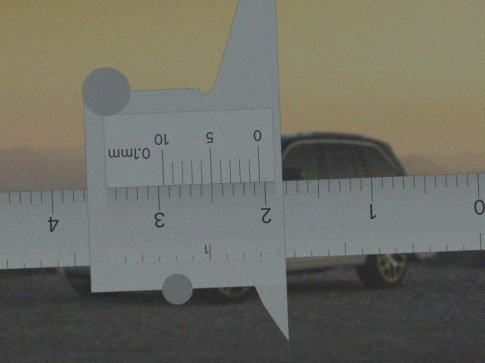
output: 20.5; mm
